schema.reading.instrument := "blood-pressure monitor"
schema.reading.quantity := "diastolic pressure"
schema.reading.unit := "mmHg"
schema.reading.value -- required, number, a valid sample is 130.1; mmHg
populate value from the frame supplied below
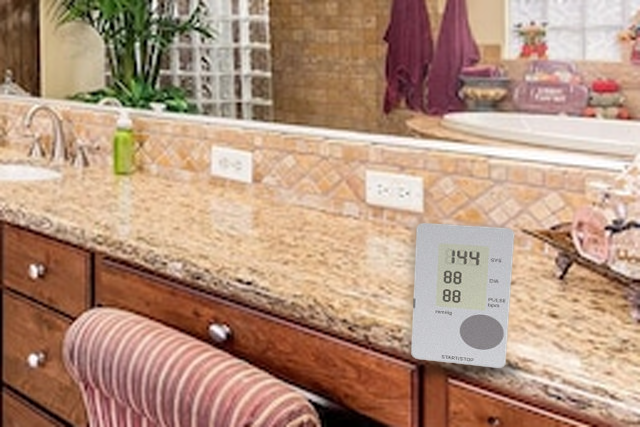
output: 88; mmHg
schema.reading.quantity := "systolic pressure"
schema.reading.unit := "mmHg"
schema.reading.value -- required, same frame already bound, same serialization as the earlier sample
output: 144; mmHg
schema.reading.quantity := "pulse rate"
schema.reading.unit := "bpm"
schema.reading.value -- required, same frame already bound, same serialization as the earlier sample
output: 88; bpm
